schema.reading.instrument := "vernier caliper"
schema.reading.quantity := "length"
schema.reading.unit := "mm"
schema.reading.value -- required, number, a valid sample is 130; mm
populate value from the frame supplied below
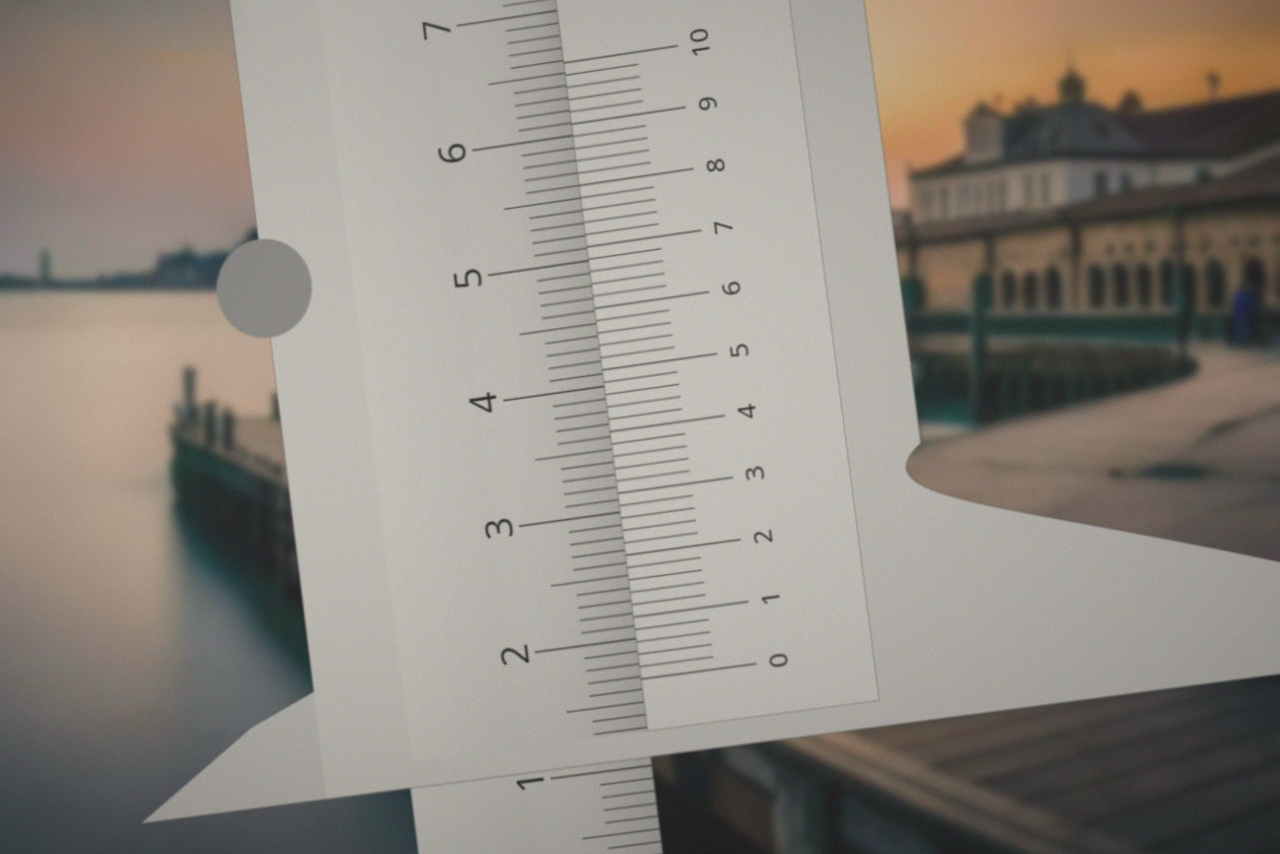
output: 16.8; mm
